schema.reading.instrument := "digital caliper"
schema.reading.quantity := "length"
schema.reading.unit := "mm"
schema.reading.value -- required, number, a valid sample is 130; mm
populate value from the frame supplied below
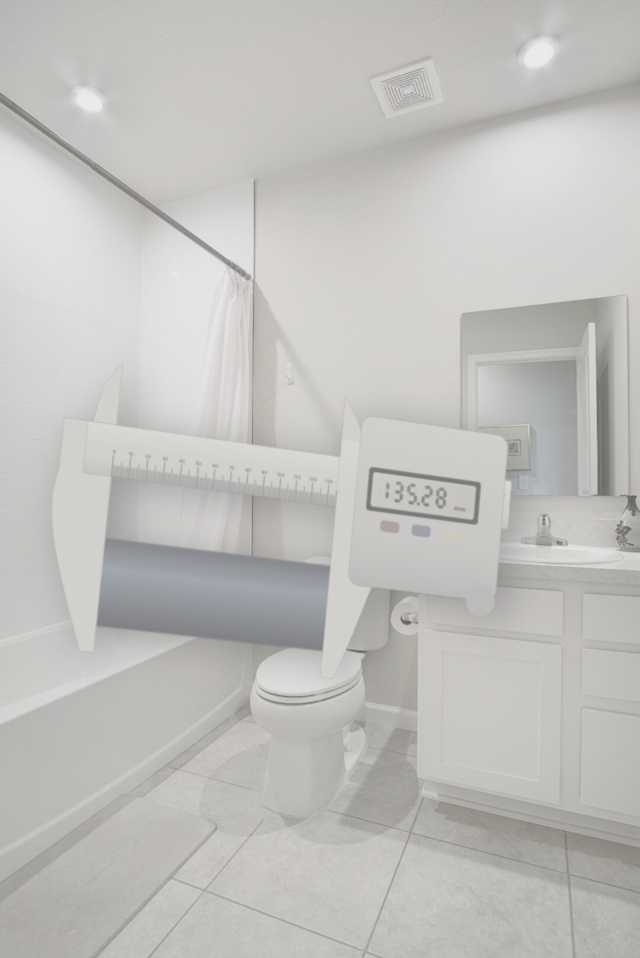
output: 135.28; mm
